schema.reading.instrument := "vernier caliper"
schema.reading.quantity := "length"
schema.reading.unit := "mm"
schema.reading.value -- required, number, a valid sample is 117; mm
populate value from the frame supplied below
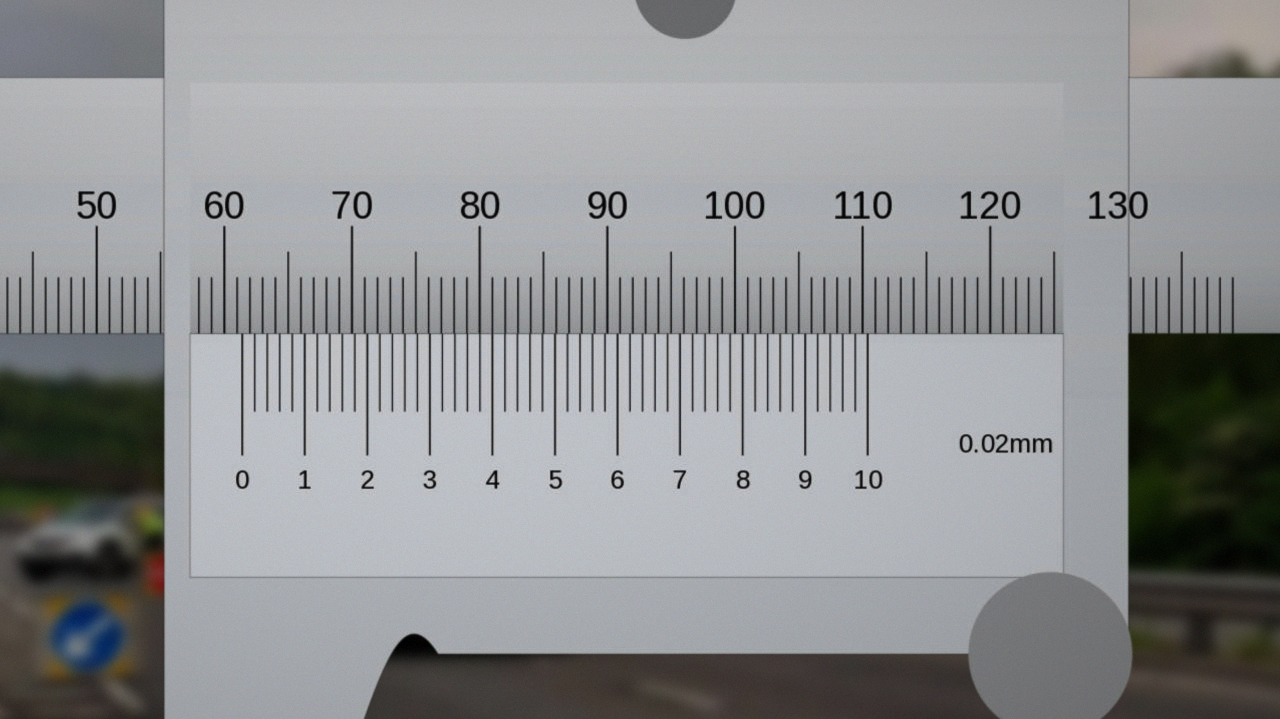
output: 61.4; mm
